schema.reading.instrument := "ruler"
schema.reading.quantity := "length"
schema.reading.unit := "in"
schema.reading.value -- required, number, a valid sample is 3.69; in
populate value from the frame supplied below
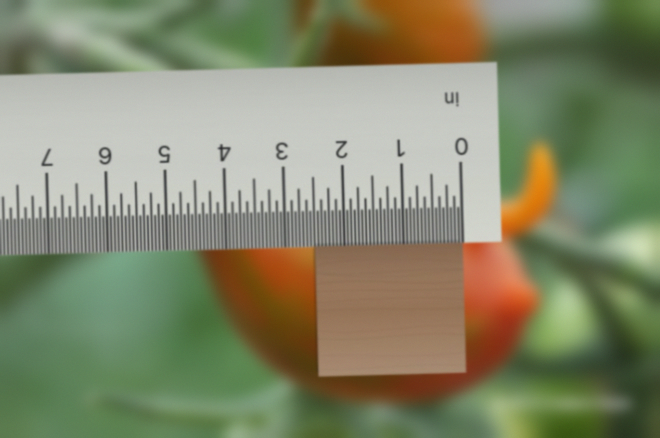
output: 2.5; in
